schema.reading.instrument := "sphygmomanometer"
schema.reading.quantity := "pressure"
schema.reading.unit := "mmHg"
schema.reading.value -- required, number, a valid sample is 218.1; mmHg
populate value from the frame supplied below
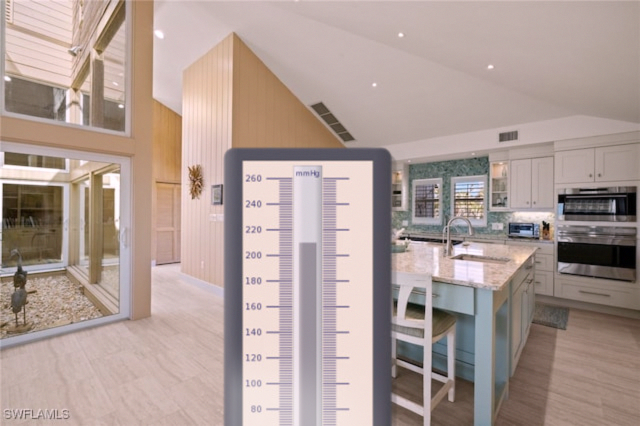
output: 210; mmHg
